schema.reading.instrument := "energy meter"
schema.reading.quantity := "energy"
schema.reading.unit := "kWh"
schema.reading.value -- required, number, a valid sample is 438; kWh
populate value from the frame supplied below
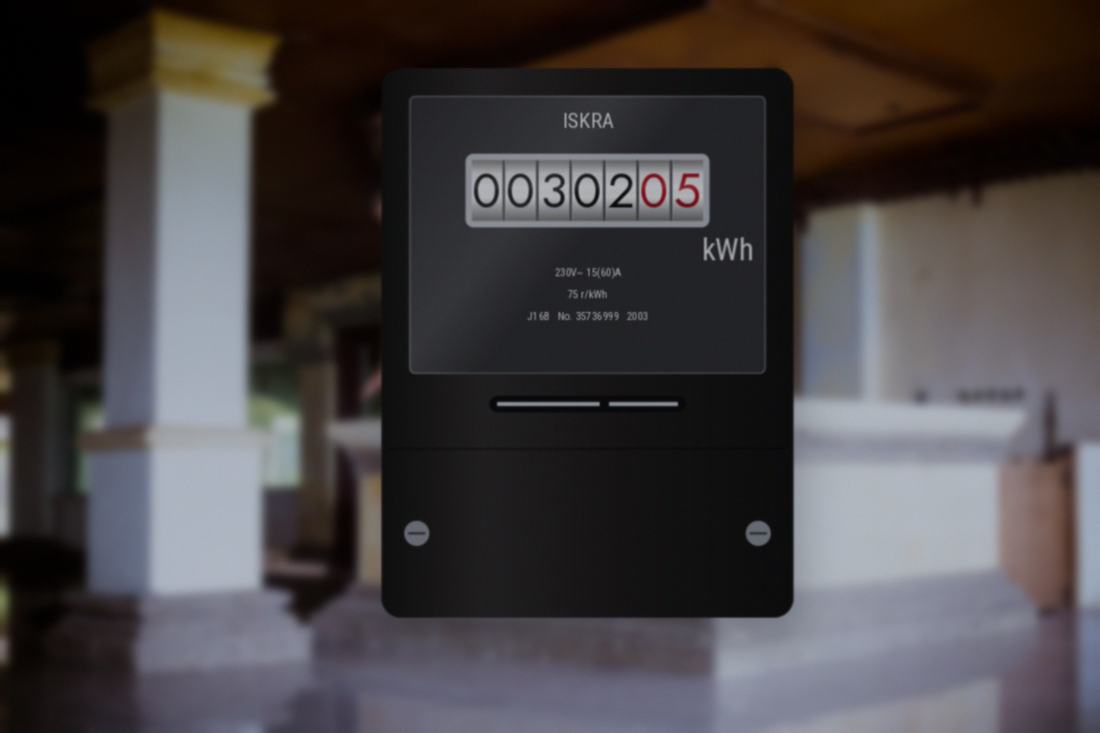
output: 302.05; kWh
